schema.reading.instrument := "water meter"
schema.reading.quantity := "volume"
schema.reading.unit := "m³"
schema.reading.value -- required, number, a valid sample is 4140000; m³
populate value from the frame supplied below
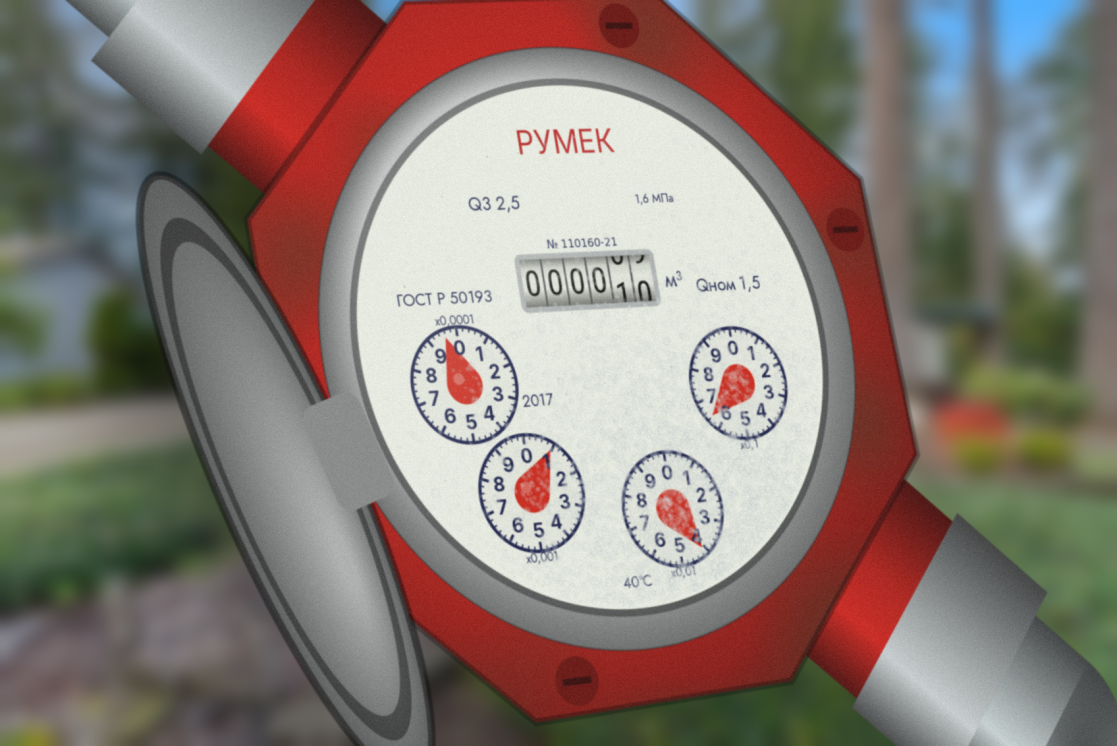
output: 9.6409; m³
